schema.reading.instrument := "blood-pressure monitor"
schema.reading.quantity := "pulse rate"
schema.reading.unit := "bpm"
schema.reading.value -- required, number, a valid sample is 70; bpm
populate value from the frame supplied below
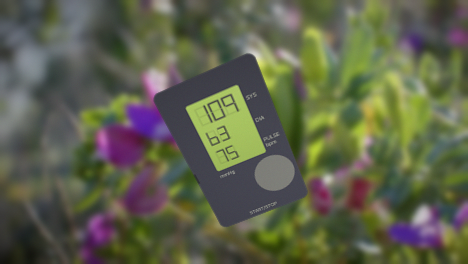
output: 75; bpm
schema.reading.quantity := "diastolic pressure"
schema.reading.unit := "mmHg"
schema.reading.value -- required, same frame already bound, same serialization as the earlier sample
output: 63; mmHg
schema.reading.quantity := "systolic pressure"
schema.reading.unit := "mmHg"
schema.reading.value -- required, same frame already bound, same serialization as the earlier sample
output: 109; mmHg
